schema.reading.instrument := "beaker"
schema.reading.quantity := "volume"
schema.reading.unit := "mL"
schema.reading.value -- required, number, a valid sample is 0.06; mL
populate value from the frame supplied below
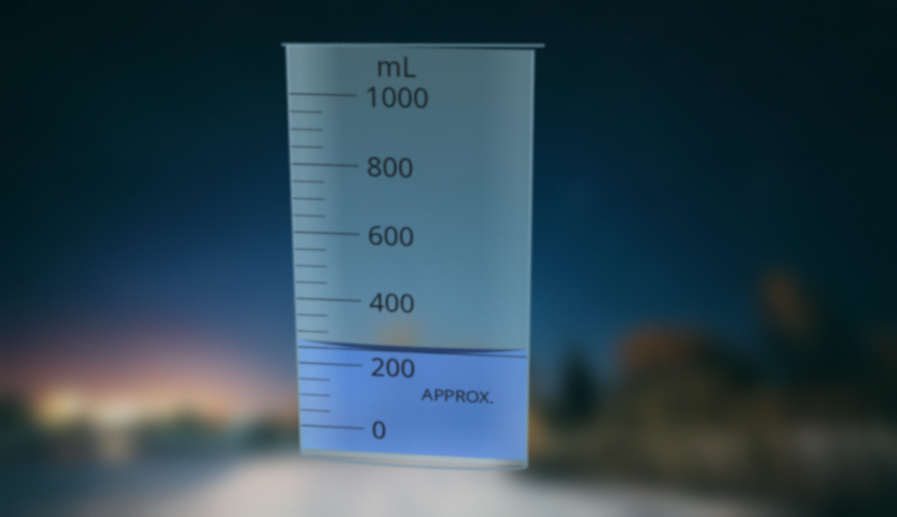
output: 250; mL
